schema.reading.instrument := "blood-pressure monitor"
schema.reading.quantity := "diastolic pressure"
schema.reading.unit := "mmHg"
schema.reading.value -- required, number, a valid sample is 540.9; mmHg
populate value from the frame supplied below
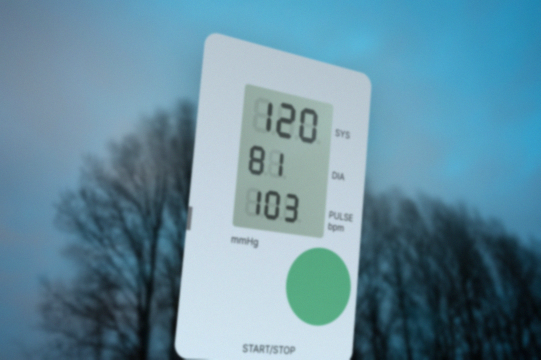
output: 81; mmHg
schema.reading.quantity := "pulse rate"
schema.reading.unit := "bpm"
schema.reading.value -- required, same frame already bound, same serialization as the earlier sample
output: 103; bpm
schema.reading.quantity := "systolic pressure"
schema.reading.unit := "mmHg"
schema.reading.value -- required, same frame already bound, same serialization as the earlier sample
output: 120; mmHg
